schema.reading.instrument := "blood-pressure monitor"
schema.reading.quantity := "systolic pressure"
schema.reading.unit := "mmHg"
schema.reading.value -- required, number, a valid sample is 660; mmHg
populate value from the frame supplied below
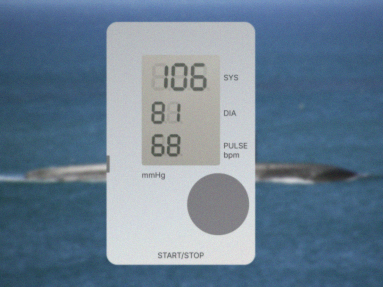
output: 106; mmHg
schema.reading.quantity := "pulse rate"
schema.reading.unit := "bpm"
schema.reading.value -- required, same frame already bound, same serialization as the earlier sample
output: 68; bpm
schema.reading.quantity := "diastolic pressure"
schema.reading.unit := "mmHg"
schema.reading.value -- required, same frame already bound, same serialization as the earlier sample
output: 81; mmHg
